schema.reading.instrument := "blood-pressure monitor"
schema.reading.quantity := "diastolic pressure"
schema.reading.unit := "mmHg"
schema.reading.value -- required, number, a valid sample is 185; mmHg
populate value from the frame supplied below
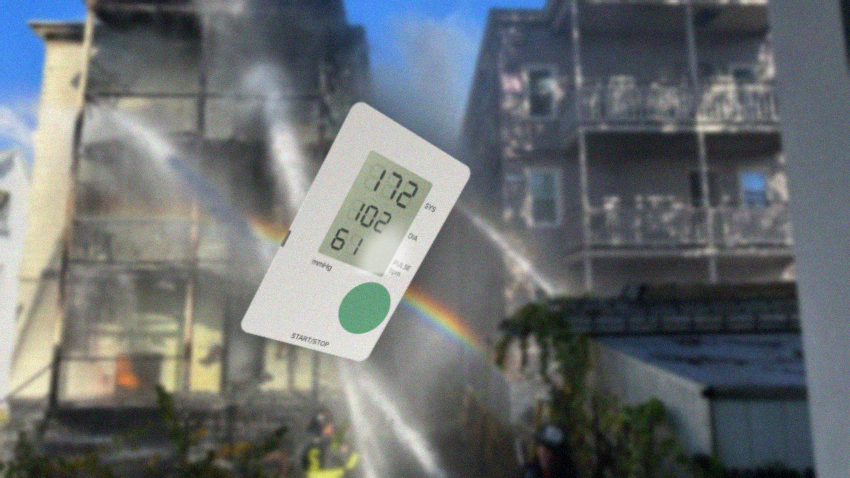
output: 102; mmHg
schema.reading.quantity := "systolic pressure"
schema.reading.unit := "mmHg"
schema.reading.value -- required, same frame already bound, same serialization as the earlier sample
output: 172; mmHg
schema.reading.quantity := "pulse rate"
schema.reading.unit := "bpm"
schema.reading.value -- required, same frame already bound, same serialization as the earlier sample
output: 61; bpm
